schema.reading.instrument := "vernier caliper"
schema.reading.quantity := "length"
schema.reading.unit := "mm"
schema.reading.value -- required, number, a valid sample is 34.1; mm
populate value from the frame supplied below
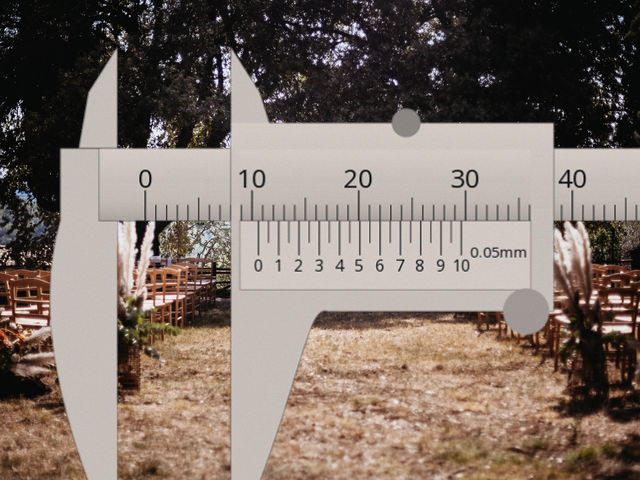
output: 10.6; mm
